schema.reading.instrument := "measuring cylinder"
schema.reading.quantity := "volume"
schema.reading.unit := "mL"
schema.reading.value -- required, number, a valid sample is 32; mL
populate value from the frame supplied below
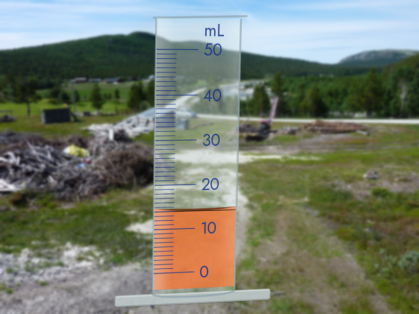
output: 14; mL
